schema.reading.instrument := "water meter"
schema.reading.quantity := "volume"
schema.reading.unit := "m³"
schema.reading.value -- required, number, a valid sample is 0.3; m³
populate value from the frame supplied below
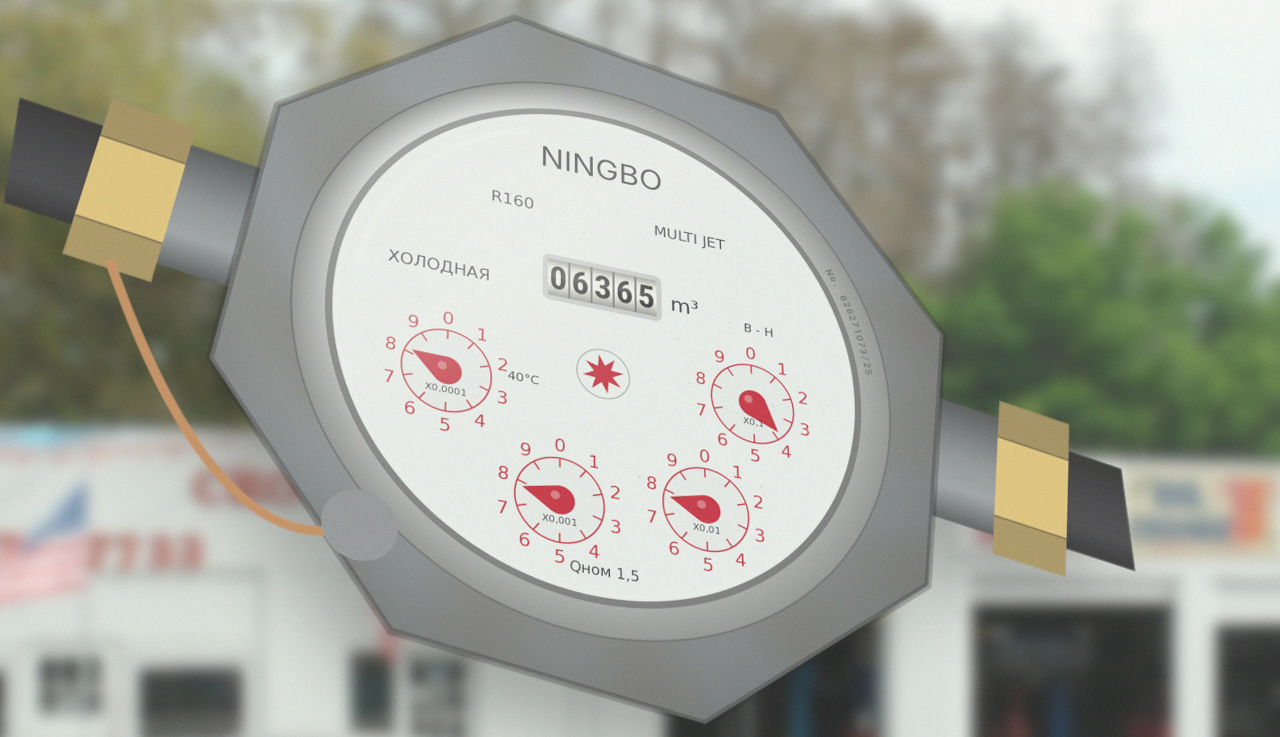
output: 6365.3778; m³
